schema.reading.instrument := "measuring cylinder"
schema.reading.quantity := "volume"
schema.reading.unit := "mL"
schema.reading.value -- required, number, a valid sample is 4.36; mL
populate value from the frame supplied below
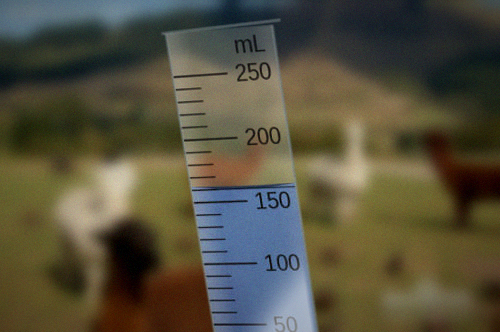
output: 160; mL
